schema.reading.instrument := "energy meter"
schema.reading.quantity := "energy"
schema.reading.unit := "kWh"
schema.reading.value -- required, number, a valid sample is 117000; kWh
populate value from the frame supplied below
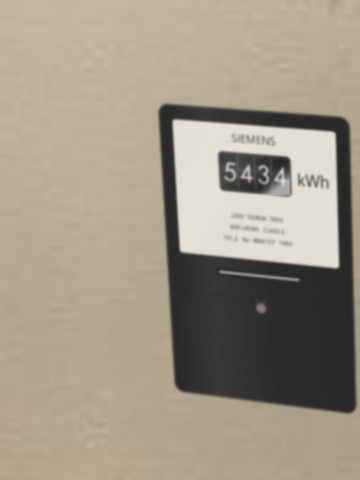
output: 5434; kWh
